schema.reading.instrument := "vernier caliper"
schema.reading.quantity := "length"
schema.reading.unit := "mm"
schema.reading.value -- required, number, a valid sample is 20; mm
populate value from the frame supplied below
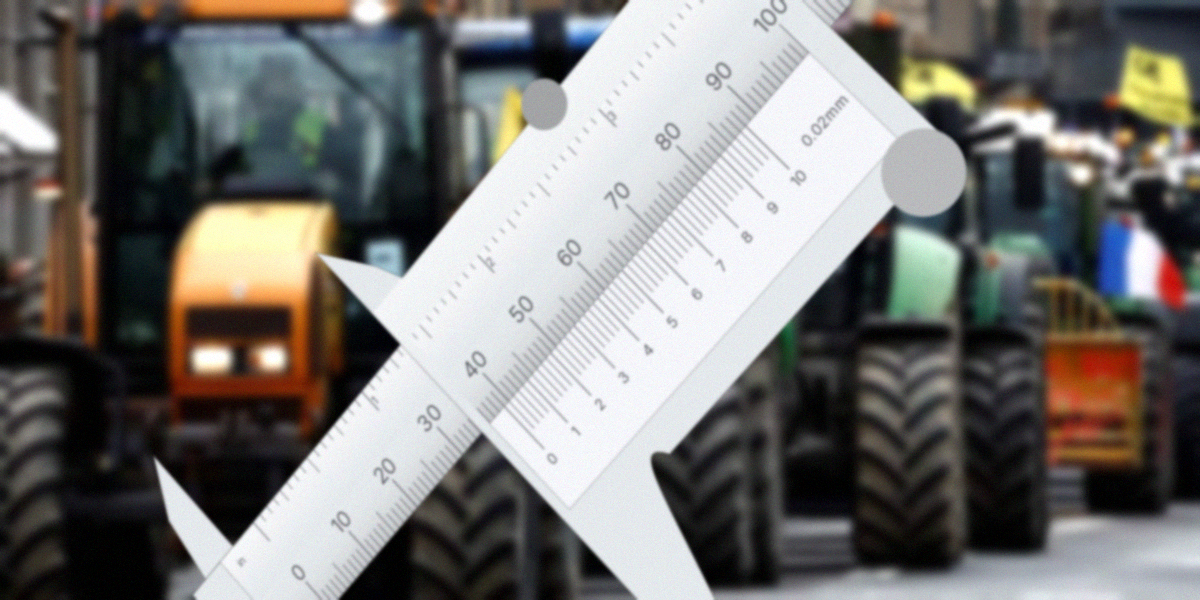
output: 39.0; mm
